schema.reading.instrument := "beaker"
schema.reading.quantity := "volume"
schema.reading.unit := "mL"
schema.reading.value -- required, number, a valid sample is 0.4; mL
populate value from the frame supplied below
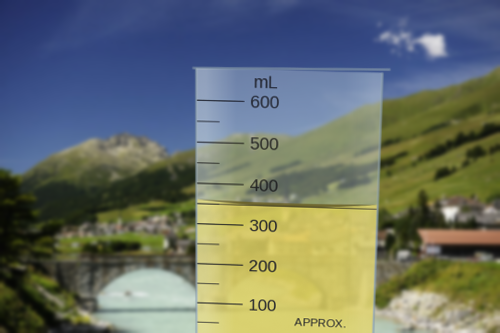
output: 350; mL
